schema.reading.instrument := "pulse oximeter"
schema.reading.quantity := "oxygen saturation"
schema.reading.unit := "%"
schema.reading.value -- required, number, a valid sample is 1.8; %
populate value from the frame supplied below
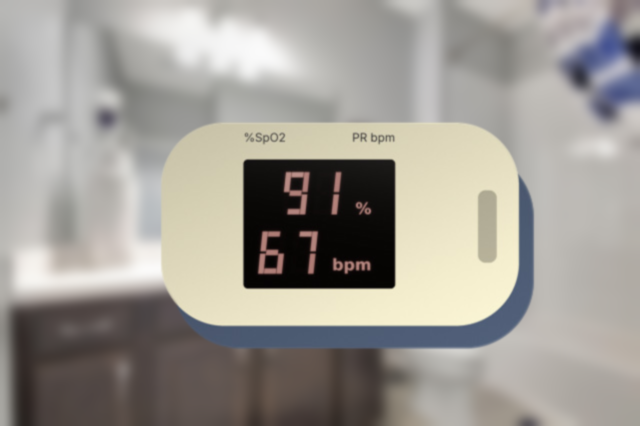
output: 91; %
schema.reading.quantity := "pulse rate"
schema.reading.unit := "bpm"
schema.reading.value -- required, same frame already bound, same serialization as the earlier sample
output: 67; bpm
